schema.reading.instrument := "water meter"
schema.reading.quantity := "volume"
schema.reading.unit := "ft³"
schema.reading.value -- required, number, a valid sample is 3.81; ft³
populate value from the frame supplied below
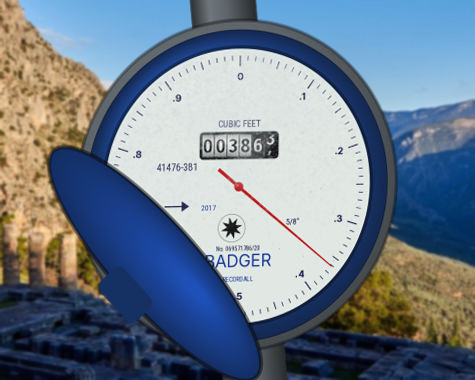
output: 3863.36; ft³
